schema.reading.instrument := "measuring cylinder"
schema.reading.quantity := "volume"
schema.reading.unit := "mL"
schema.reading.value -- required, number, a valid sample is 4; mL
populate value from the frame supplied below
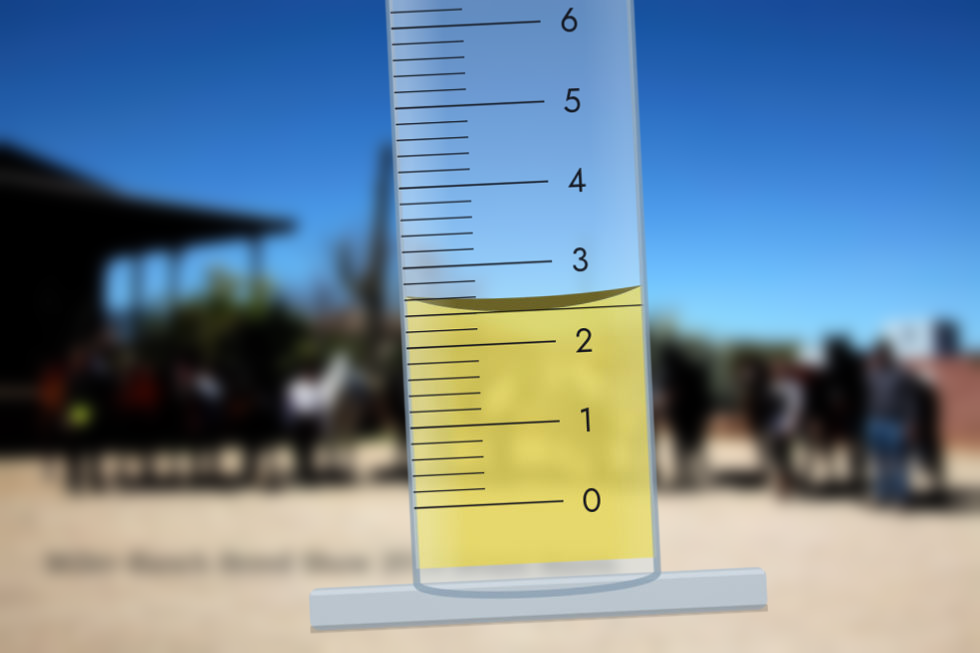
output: 2.4; mL
